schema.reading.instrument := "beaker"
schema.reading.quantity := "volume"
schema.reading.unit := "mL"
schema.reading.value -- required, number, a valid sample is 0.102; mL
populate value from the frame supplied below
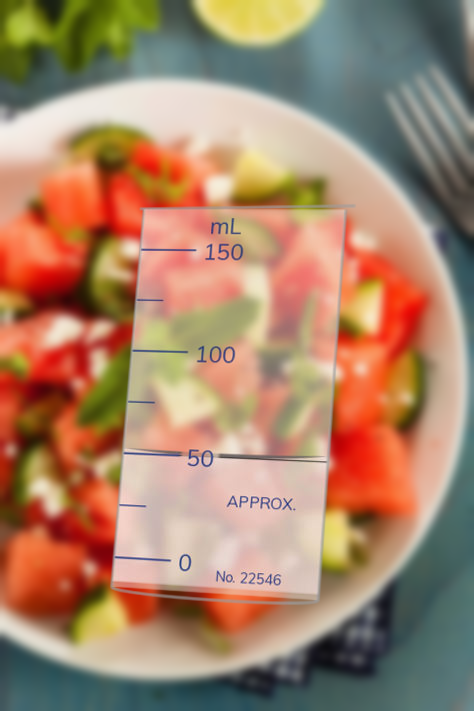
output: 50; mL
